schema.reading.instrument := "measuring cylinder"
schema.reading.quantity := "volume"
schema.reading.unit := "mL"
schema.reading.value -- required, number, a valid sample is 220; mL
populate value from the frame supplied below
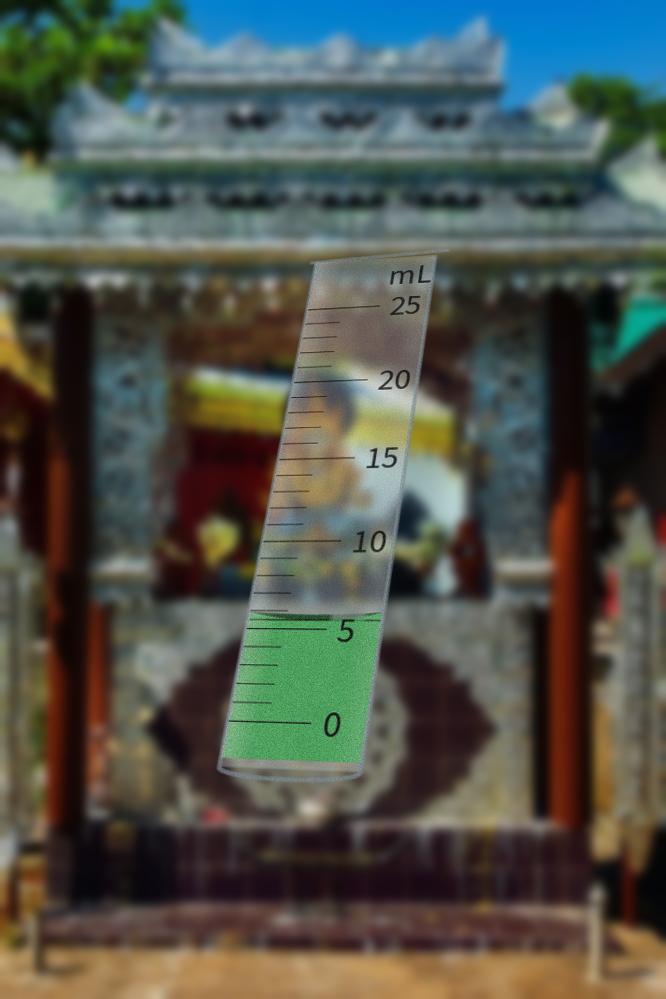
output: 5.5; mL
